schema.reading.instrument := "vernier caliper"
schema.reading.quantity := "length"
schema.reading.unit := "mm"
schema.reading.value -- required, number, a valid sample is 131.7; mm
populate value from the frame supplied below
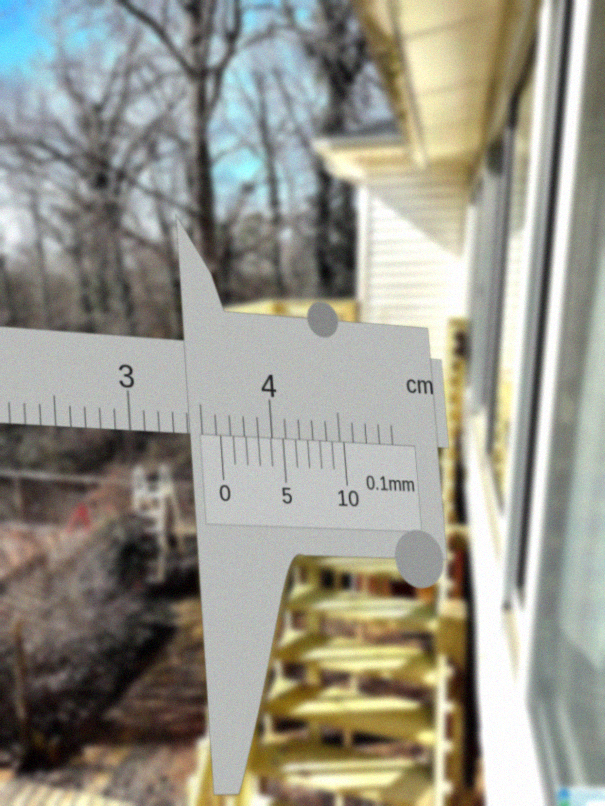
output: 36.3; mm
